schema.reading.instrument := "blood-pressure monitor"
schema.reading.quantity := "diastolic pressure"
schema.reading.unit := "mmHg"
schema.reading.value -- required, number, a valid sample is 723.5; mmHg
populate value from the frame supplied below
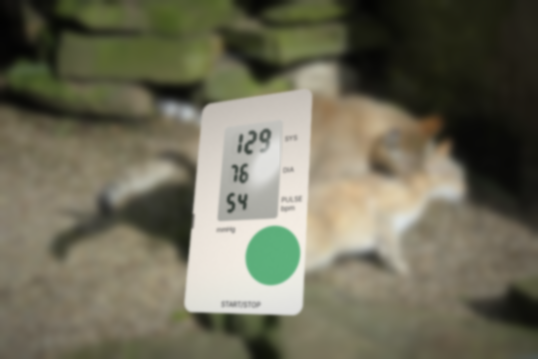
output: 76; mmHg
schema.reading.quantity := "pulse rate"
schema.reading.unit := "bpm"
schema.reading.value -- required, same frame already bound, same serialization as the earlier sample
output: 54; bpm
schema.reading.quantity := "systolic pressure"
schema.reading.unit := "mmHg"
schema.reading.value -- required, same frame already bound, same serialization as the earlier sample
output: 129; mmHg
